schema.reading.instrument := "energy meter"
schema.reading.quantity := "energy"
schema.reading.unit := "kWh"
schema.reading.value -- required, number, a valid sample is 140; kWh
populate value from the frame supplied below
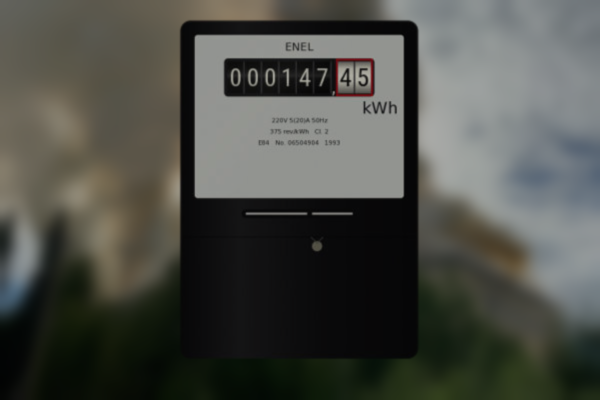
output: 147.45; kWh
